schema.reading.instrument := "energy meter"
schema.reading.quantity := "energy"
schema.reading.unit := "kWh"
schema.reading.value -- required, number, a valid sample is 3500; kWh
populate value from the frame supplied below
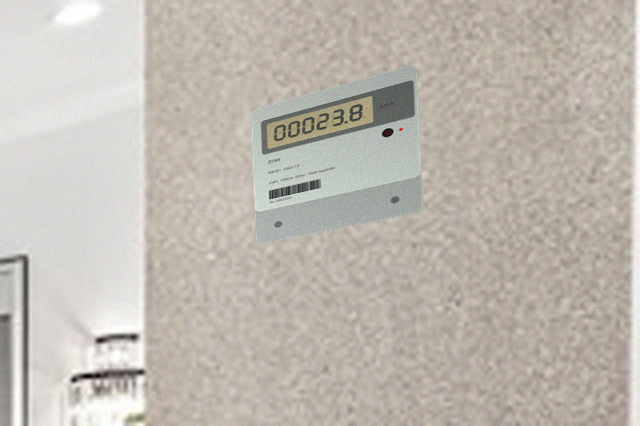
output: 23.8; kWh
